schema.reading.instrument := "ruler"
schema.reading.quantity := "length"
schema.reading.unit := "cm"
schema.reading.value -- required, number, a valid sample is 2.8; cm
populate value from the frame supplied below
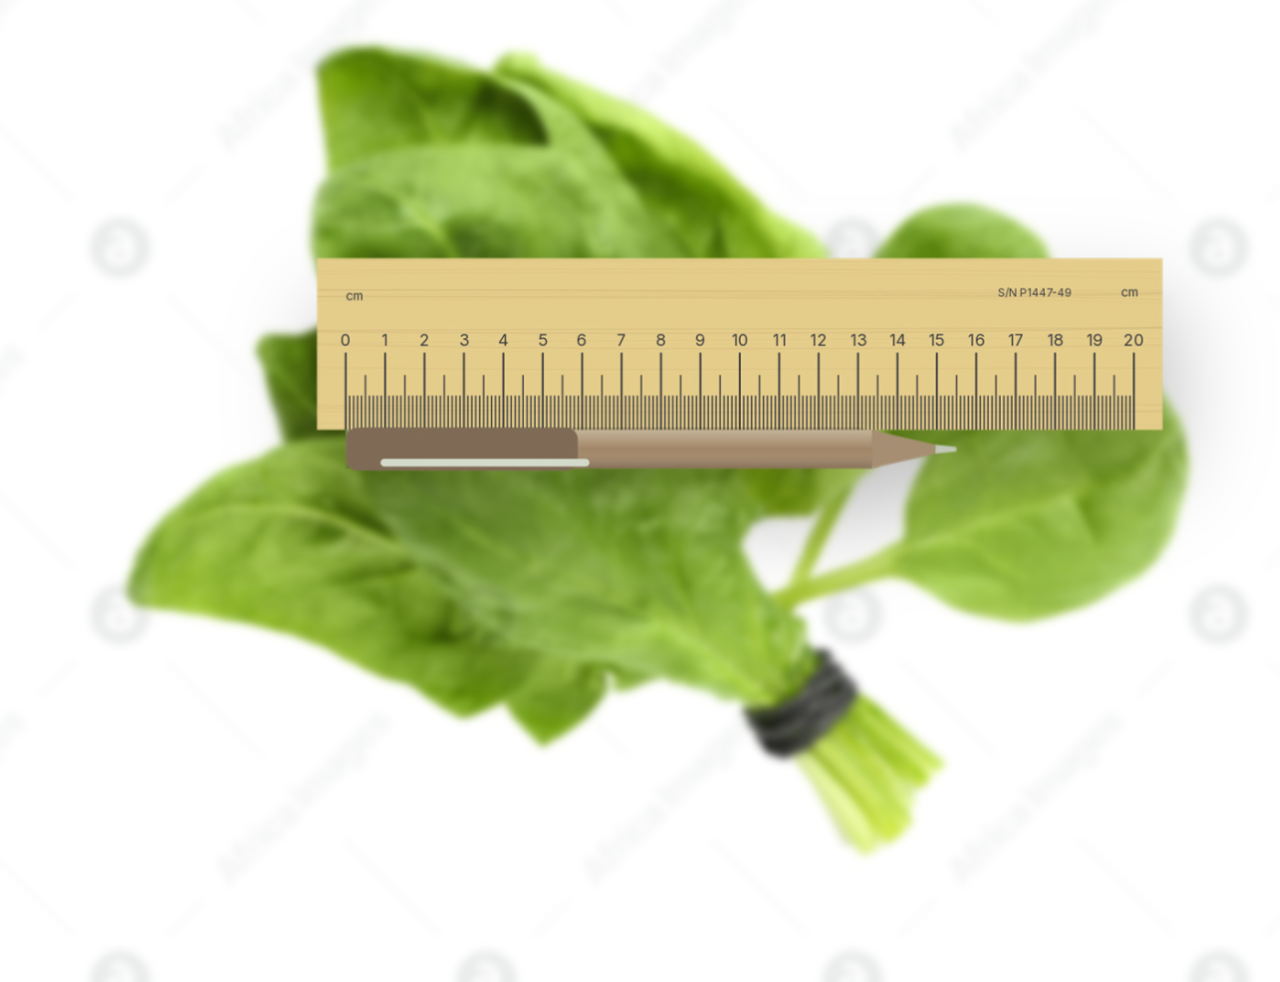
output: 15.5; cm
